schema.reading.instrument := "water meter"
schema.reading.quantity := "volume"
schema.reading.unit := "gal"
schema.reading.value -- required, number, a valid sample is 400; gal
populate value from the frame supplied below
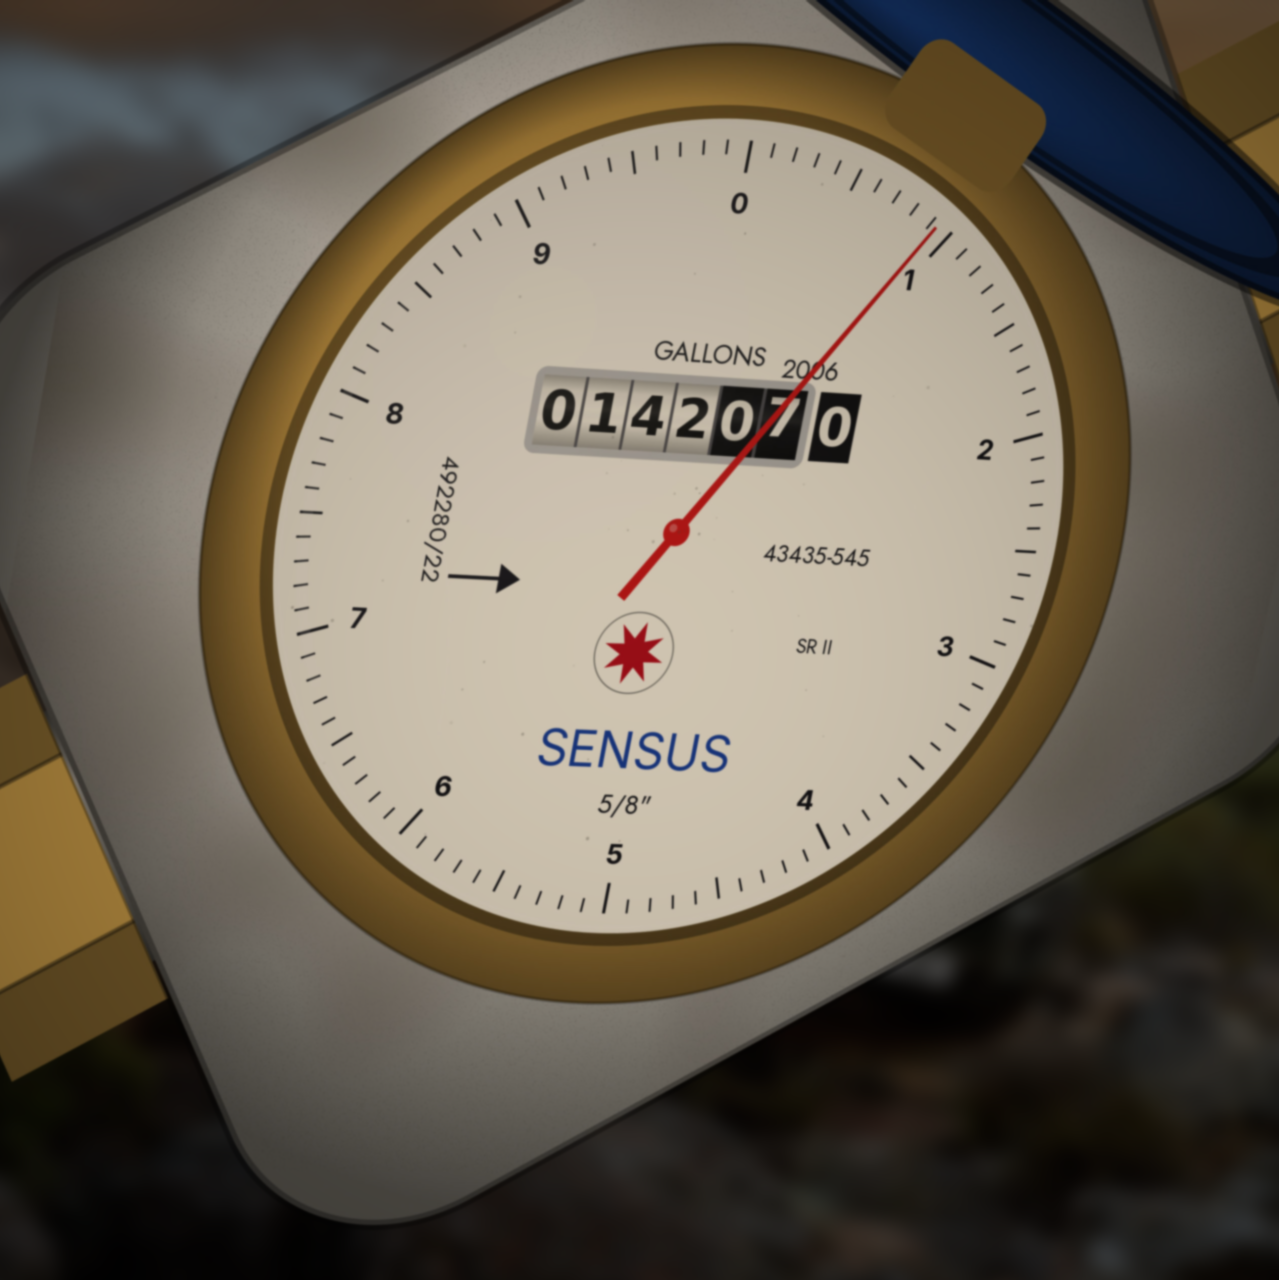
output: 142070.9; gal
